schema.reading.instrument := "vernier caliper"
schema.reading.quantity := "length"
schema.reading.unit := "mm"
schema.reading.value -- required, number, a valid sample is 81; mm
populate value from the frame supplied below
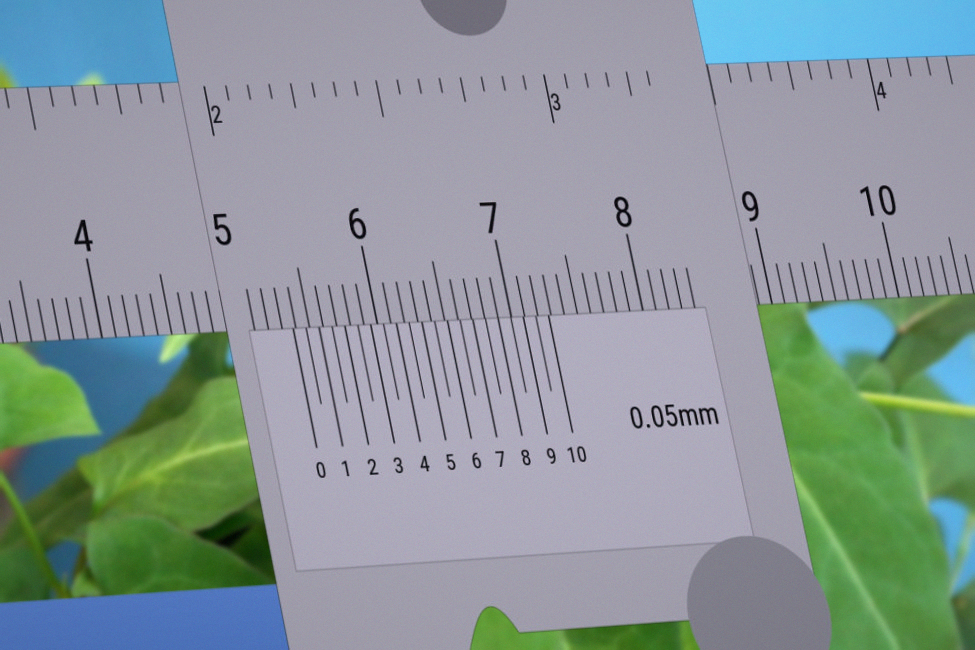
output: 53.8; mm
